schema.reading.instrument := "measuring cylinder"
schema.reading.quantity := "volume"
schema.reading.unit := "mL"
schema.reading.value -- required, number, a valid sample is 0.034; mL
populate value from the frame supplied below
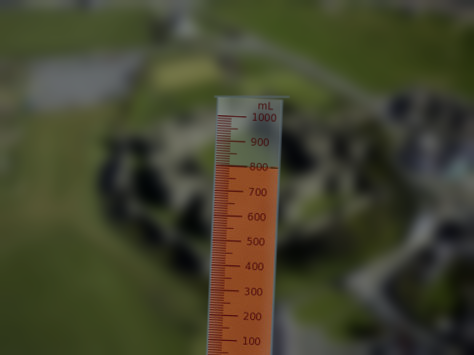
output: 800; mL
